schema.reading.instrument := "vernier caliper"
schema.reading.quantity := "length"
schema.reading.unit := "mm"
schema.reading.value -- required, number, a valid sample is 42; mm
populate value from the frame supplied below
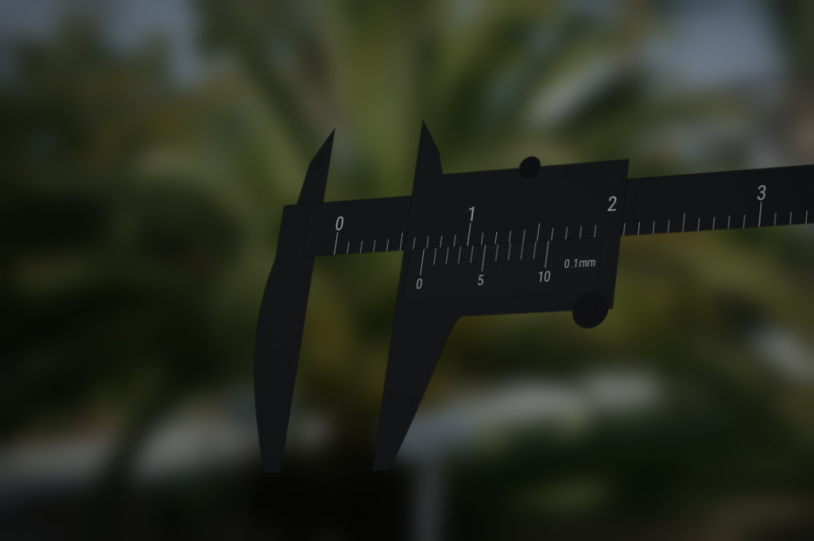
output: 6.8; mm
